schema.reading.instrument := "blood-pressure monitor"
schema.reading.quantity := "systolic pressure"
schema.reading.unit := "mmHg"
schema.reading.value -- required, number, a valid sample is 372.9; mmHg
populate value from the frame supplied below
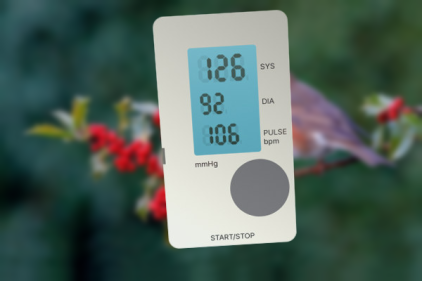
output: 126; mmHg
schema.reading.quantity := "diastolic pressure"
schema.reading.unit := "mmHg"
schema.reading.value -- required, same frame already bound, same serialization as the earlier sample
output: 92; mmHg
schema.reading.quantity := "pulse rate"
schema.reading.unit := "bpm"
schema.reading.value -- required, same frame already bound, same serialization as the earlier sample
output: 106; bpm
